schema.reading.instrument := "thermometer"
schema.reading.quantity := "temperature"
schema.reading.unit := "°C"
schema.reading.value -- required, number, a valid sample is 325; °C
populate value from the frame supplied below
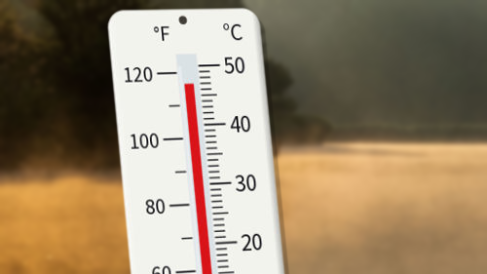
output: 47; °C
